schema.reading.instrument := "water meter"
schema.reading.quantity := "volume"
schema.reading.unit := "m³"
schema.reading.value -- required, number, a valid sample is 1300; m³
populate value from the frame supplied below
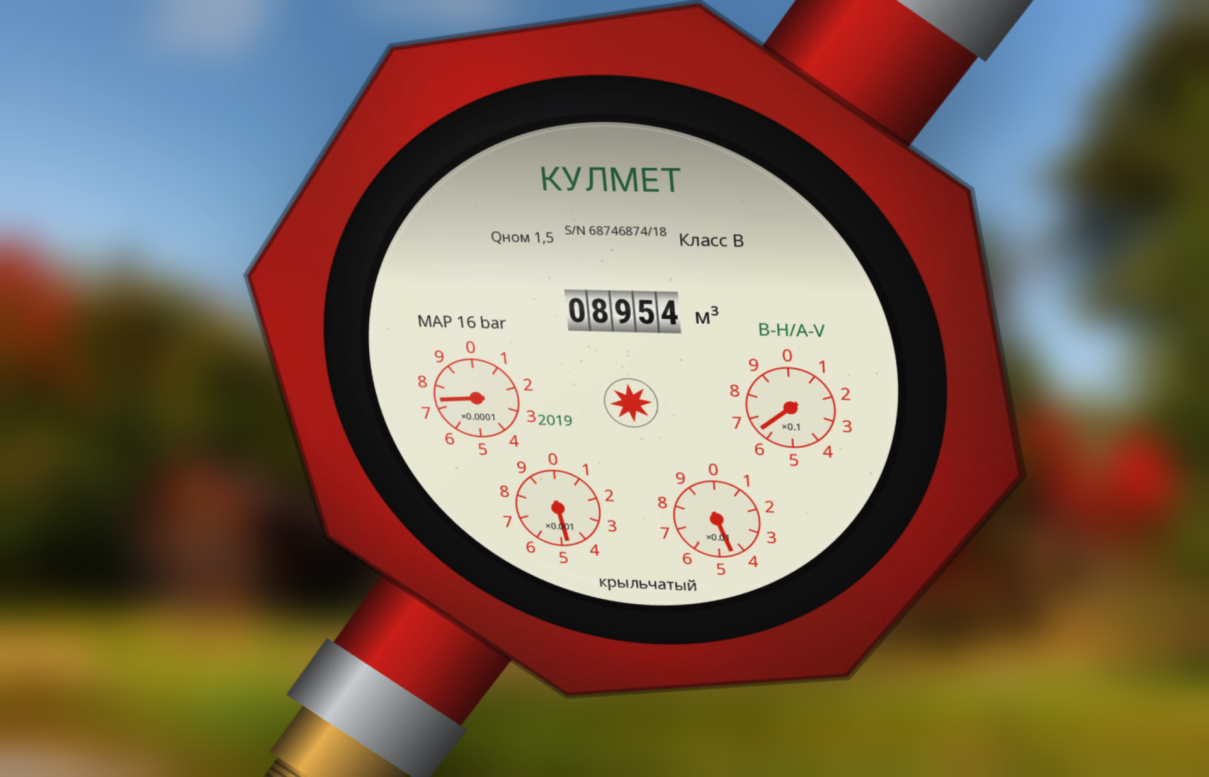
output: 8954.6447; m³
